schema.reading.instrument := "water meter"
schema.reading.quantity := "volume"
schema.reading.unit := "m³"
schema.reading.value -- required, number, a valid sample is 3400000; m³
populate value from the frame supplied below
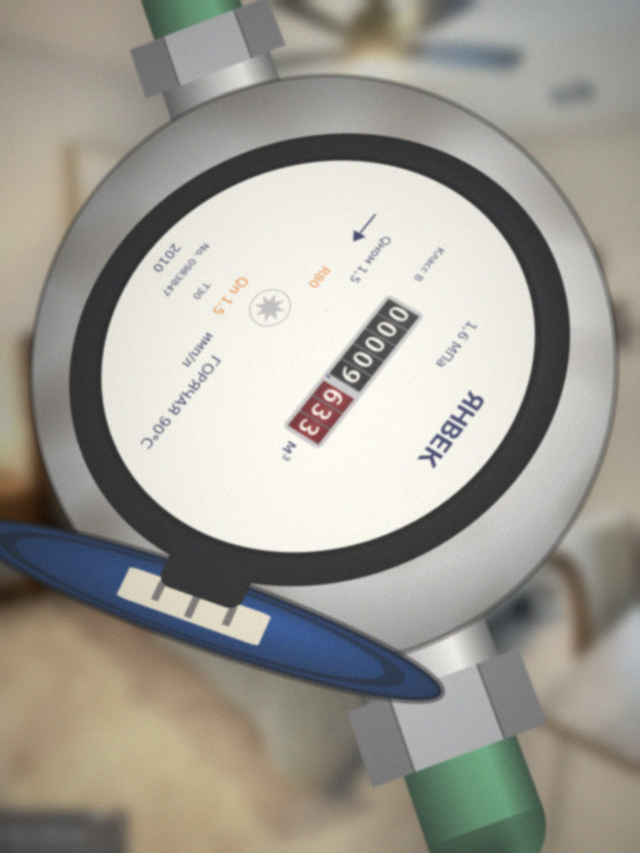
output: 9.633; m³
